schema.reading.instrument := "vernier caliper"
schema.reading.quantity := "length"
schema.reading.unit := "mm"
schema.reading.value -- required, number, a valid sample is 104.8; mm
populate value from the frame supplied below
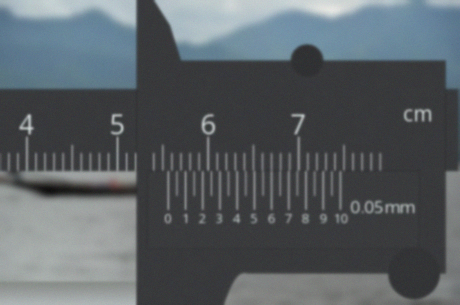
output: 55.6; mm
